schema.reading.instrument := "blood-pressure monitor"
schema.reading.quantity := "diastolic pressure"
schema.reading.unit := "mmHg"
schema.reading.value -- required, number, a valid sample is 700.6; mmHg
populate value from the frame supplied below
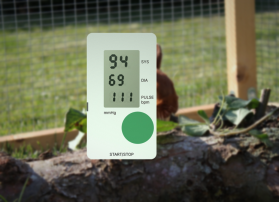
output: 69; mmHg
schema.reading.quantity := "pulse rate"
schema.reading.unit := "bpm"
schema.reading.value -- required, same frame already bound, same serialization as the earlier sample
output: 111; bpm
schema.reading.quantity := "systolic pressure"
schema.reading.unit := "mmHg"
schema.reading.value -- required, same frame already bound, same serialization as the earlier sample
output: 94; mmHg
